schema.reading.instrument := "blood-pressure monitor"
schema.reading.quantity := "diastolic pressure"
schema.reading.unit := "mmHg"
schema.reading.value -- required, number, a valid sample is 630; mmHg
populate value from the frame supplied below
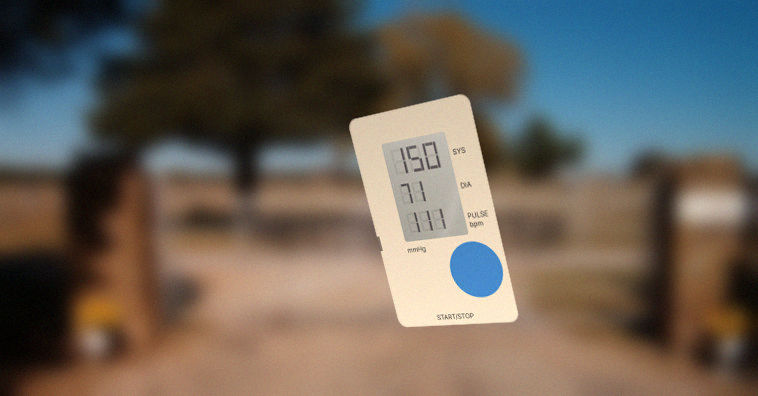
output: 71; mmHg
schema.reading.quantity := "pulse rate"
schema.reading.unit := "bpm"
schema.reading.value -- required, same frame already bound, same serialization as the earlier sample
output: 111; bpm
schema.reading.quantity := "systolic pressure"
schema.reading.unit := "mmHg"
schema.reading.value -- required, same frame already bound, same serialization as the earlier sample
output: 150; mmHg
